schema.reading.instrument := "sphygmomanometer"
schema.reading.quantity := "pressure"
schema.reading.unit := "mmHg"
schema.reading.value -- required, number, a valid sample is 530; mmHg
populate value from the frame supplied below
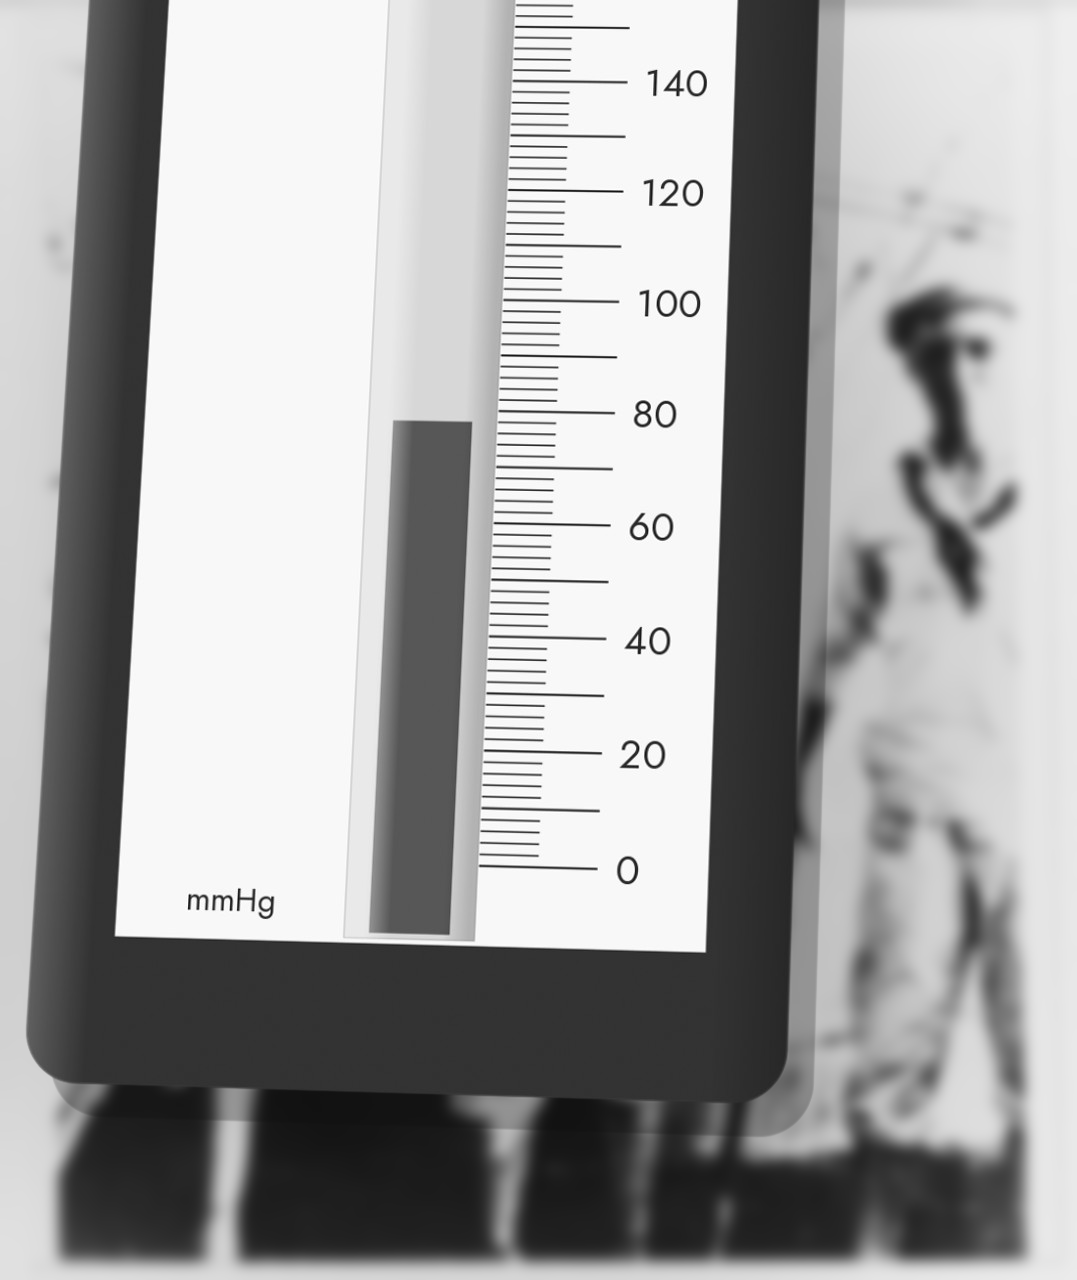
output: 78; mmHg
